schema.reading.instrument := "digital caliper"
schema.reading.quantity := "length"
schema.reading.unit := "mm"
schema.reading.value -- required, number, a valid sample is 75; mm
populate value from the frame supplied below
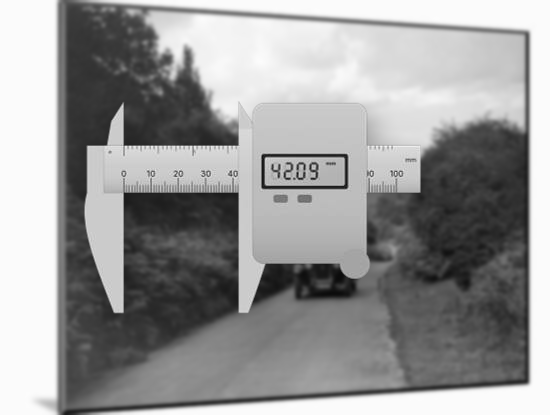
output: 42.09; mm
